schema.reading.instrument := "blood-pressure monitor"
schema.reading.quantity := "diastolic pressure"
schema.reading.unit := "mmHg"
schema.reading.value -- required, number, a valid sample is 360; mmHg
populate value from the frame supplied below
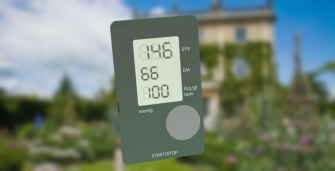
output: 66; mmHg
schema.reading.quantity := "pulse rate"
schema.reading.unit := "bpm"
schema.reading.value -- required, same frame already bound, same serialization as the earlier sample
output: 100; bpm
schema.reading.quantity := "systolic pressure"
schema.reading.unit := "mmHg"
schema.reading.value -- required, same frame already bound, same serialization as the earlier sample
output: 146; mmHg
